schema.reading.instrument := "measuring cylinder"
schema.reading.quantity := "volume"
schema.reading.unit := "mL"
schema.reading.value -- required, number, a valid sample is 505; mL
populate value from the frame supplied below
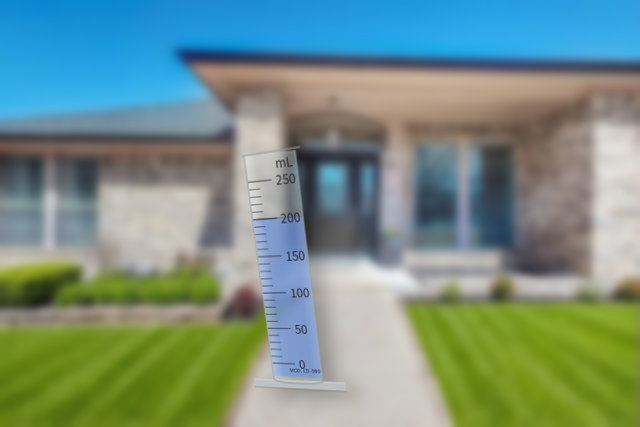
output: 200; mL
